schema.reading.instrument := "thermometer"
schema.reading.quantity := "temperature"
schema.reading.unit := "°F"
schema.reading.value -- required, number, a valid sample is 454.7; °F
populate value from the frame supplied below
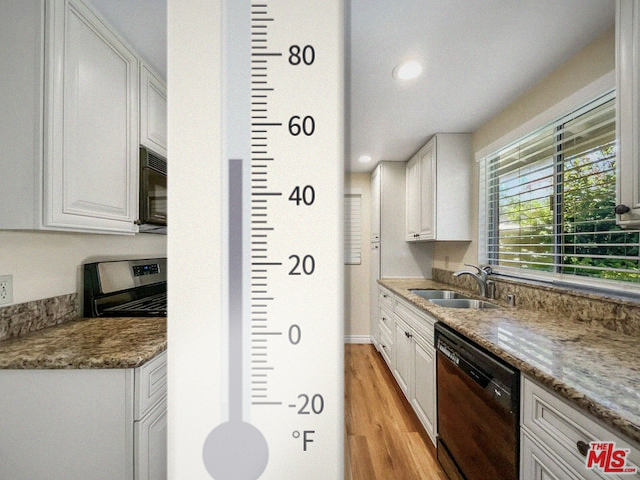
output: 50; °F
